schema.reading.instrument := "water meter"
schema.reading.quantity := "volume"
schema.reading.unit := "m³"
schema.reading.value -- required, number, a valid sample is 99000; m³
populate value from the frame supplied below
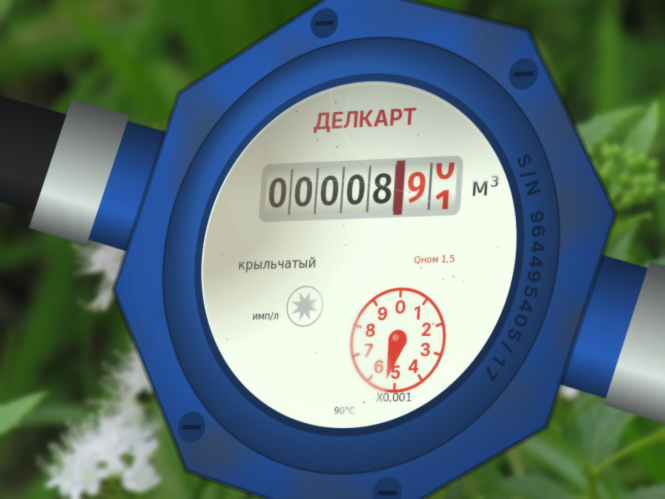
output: 8.905; m³
